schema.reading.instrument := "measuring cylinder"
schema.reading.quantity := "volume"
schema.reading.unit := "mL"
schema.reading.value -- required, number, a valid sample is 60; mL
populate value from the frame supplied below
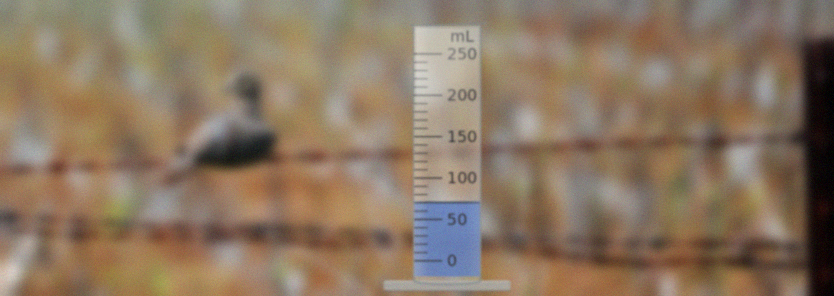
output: 70; mL
